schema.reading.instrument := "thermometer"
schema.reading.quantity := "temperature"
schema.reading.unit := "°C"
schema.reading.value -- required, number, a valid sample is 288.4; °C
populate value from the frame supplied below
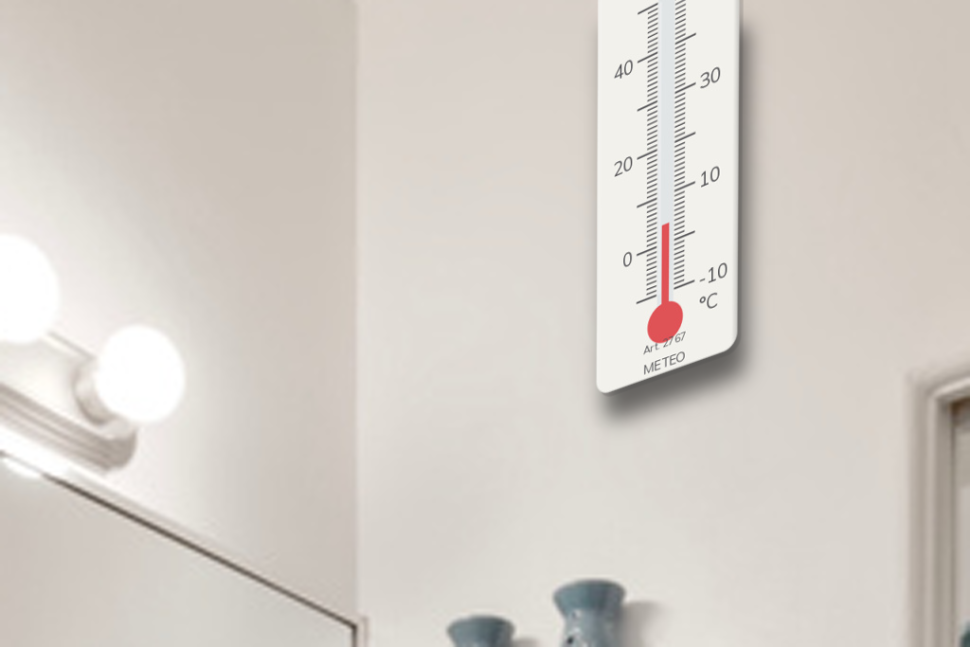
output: 4; °C
